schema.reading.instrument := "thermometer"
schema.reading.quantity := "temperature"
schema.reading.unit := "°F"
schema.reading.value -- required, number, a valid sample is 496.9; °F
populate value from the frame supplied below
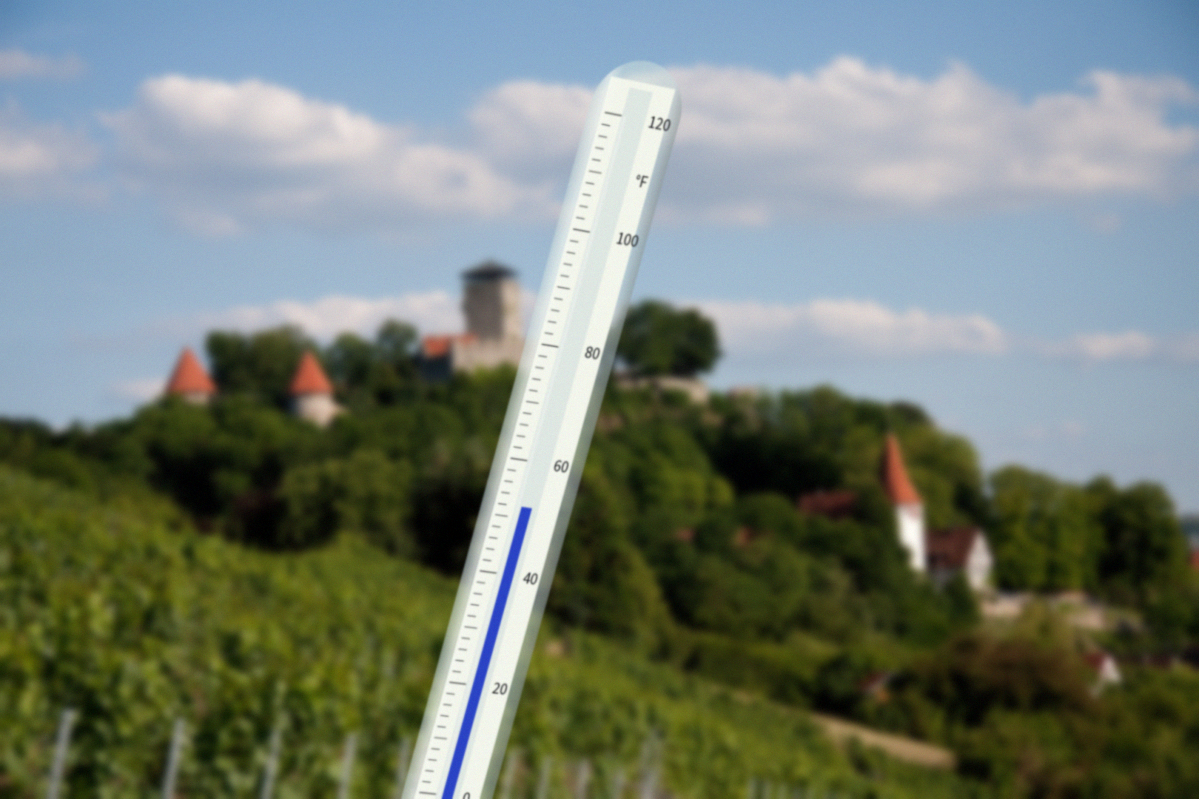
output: 52; °F
